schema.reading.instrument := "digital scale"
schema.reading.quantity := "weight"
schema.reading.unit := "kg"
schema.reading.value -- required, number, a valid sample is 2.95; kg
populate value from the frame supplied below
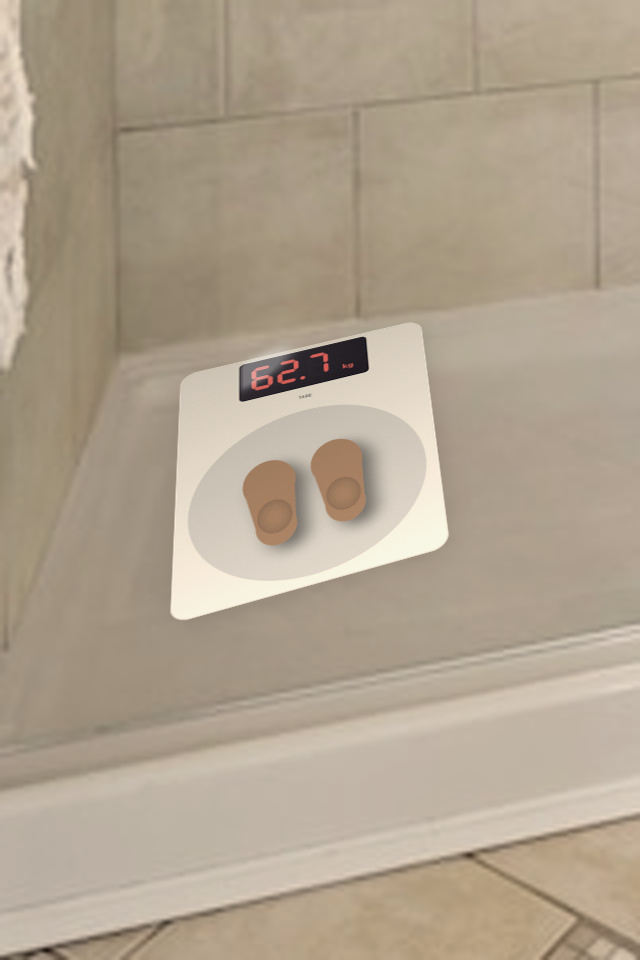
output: 62.7; kg
